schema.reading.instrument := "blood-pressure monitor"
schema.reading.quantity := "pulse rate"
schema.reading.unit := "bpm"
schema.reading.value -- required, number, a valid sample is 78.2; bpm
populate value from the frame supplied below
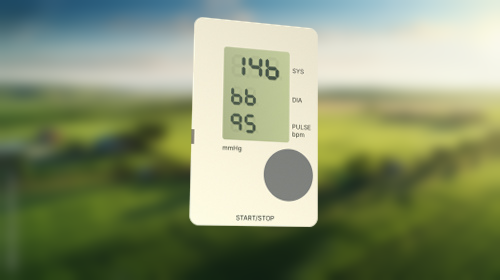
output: 95; bpm
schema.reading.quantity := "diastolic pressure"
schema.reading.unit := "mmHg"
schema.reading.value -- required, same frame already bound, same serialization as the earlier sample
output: 66; mmHg
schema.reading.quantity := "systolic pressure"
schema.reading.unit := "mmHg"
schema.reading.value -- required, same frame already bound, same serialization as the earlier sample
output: 146; mmHg
